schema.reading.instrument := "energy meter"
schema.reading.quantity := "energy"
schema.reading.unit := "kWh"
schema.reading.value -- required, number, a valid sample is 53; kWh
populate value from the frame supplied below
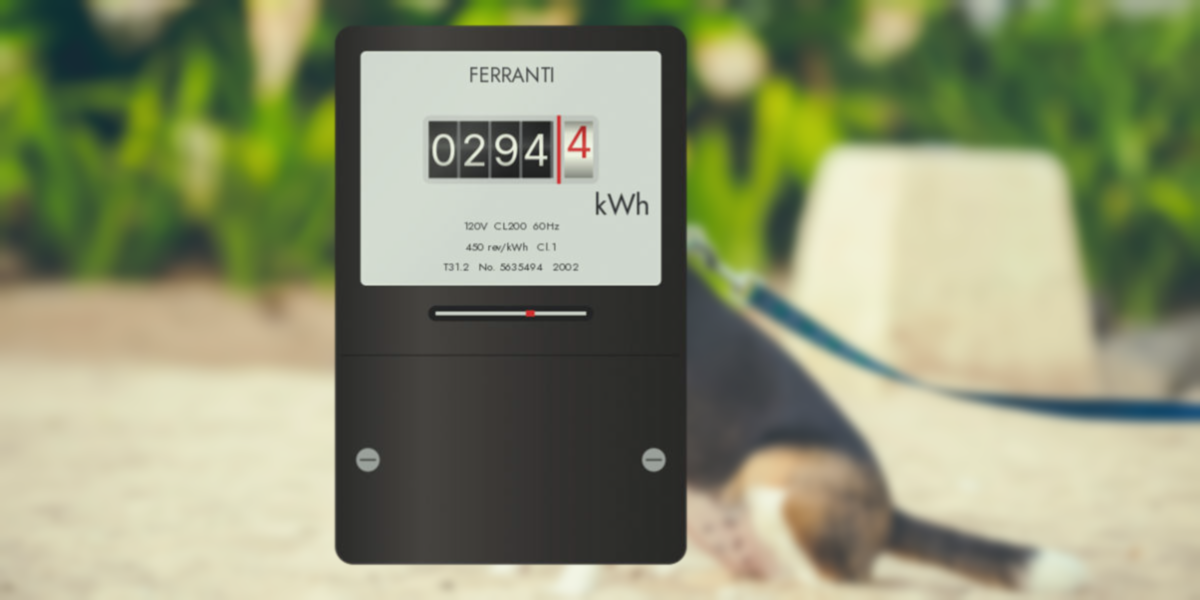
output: 294.4; kWh
